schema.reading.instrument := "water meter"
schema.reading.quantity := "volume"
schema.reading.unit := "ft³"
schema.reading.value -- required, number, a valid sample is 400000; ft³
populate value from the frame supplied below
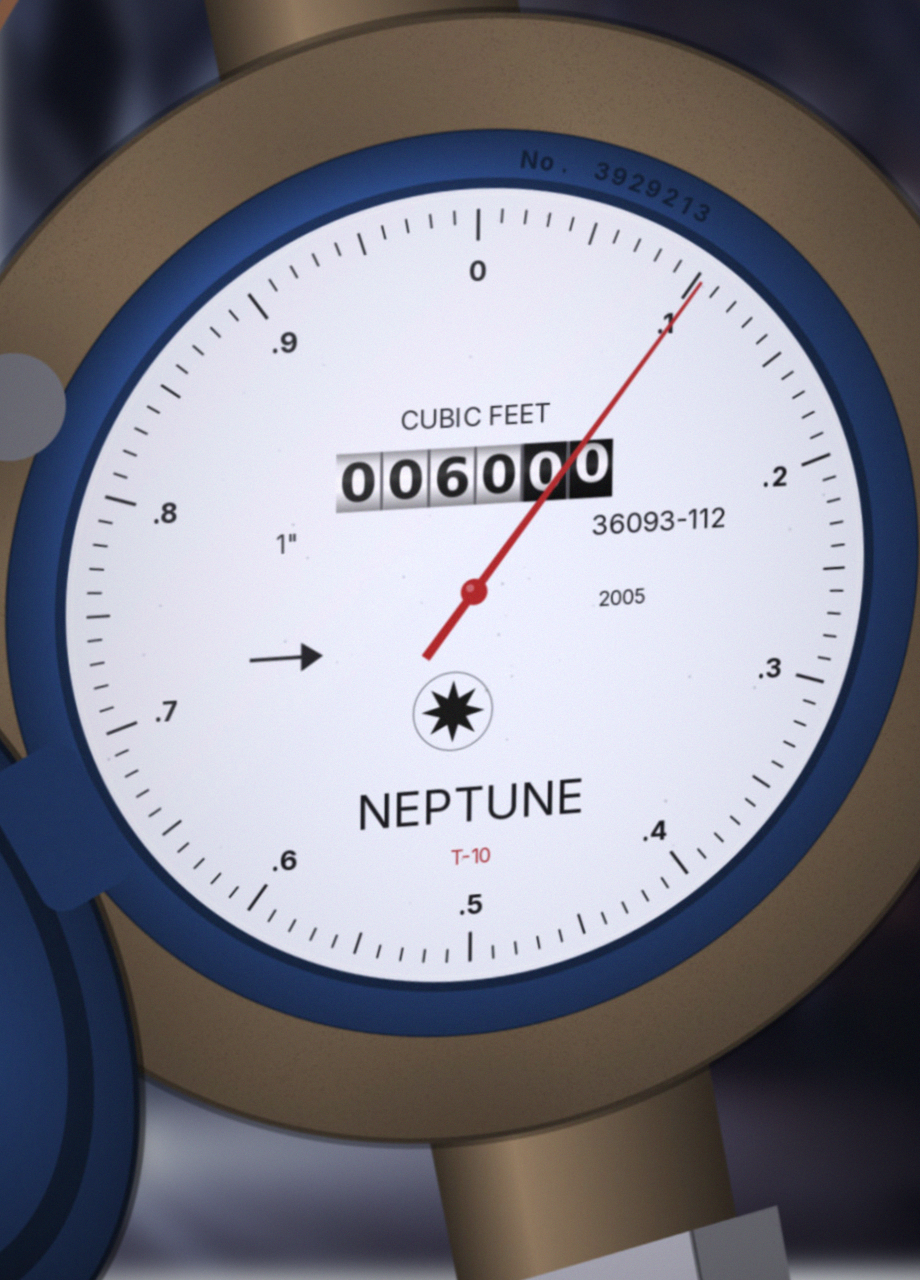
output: 6000.10; ft³
